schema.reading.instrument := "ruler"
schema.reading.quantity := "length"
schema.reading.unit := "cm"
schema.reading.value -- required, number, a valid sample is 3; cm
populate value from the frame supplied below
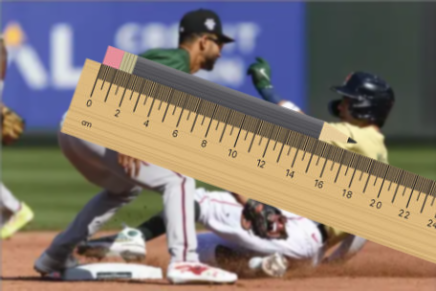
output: 17.5; cm
